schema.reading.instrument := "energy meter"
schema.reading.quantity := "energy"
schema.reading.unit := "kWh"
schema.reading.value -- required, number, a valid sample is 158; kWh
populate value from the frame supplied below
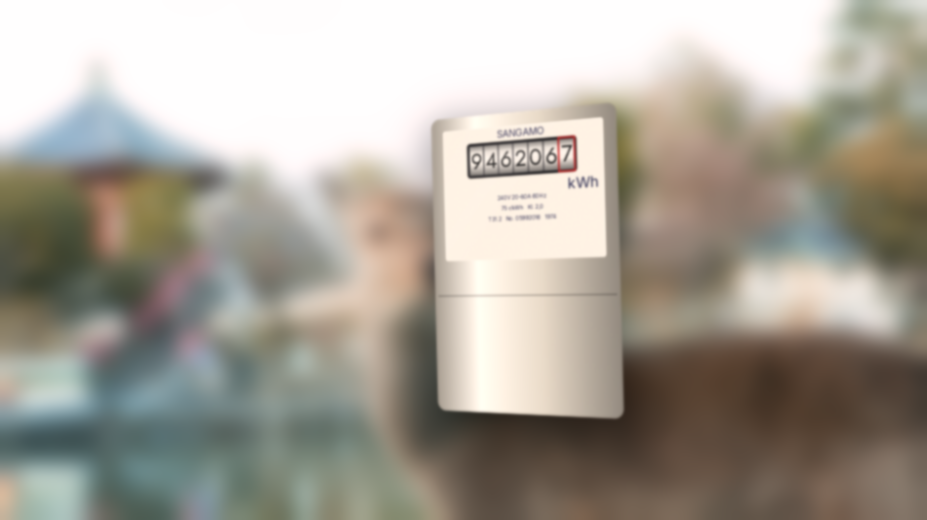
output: 946206.7; kWh
